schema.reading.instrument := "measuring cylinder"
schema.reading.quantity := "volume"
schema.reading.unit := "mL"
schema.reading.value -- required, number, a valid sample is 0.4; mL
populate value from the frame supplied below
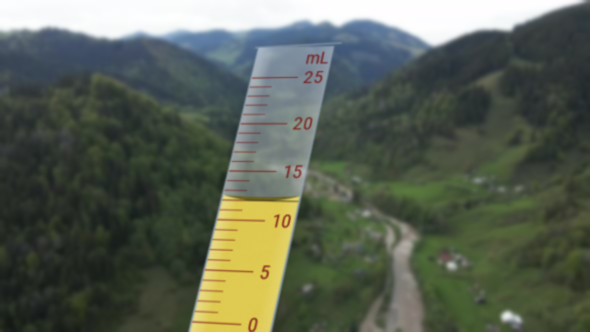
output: 12; mL
